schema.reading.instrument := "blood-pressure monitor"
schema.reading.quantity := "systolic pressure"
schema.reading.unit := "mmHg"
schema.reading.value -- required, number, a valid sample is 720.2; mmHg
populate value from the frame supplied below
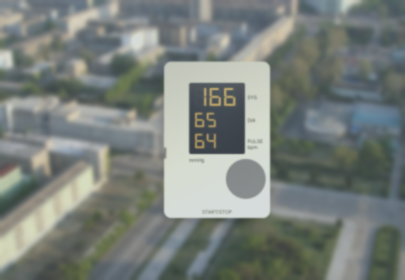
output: 166; mmHg
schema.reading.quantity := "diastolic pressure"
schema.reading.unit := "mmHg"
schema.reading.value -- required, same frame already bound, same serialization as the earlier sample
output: 65; mmHg
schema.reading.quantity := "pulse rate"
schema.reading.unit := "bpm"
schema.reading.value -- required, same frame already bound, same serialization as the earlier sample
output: 64; bpm
